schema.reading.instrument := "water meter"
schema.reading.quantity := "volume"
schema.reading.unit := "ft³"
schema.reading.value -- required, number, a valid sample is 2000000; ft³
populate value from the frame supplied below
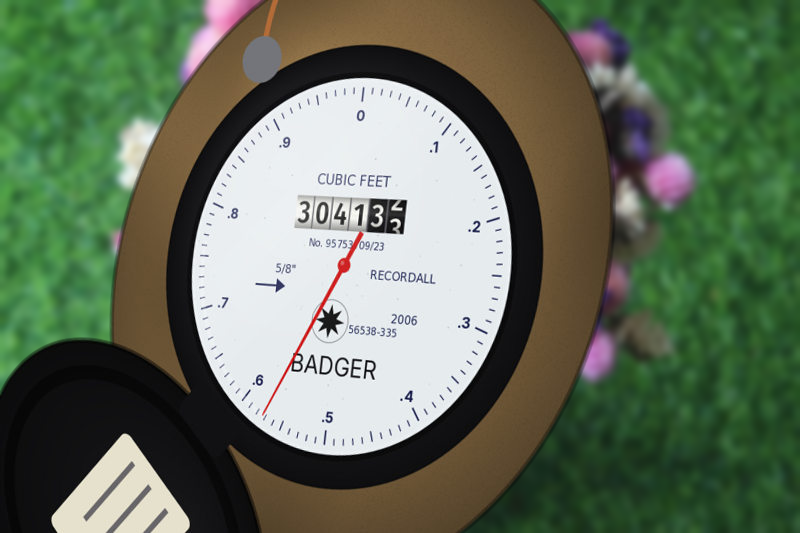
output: 304132.57; ft³
